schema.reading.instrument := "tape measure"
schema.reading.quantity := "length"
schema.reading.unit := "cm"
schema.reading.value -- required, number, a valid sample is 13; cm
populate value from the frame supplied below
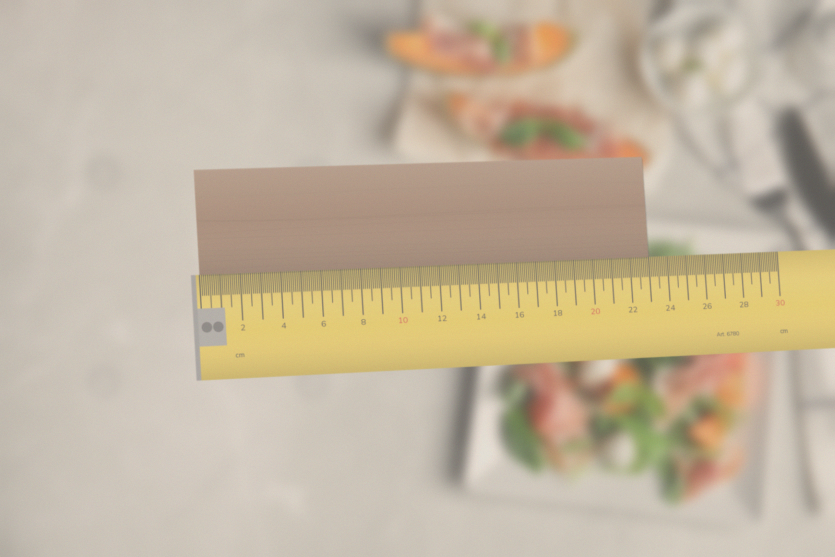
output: 23; cm
